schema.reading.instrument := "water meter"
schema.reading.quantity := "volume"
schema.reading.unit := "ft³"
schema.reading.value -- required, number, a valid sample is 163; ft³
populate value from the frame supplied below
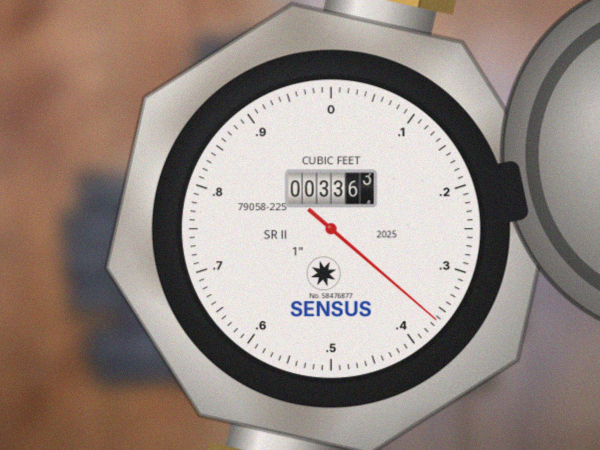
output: 3363.36; ft³
